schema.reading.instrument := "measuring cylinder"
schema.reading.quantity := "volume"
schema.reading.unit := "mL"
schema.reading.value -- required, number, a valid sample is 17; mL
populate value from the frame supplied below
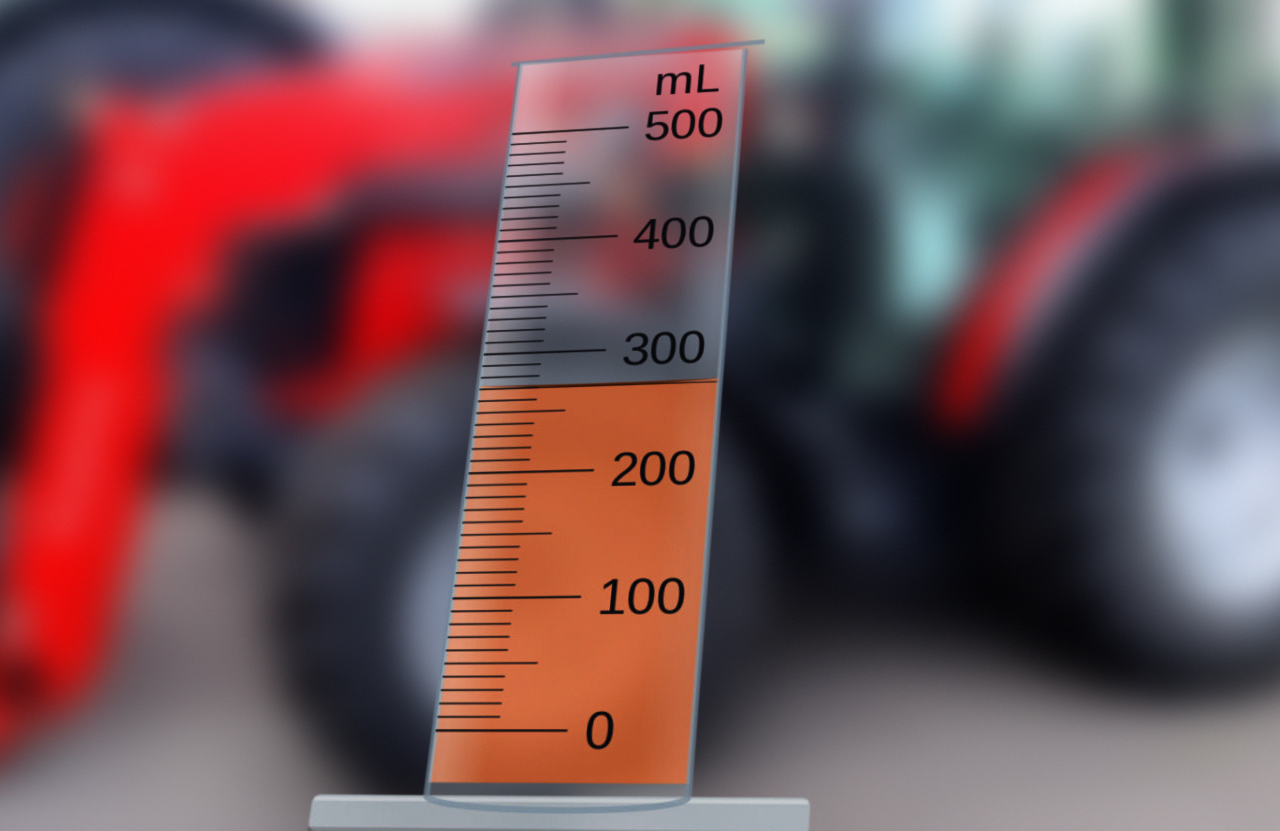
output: 270; mL
